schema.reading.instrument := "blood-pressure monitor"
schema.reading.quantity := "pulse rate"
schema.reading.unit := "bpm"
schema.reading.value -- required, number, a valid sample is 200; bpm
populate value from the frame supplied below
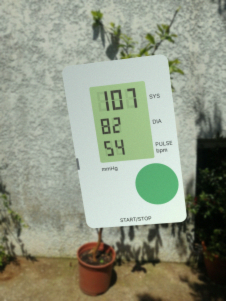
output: 54; bpm
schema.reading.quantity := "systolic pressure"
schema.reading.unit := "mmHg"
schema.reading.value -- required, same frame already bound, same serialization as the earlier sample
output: 107; mmHg
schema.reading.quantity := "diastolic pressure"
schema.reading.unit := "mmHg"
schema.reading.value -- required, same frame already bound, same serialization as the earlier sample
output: 82; mmHg
